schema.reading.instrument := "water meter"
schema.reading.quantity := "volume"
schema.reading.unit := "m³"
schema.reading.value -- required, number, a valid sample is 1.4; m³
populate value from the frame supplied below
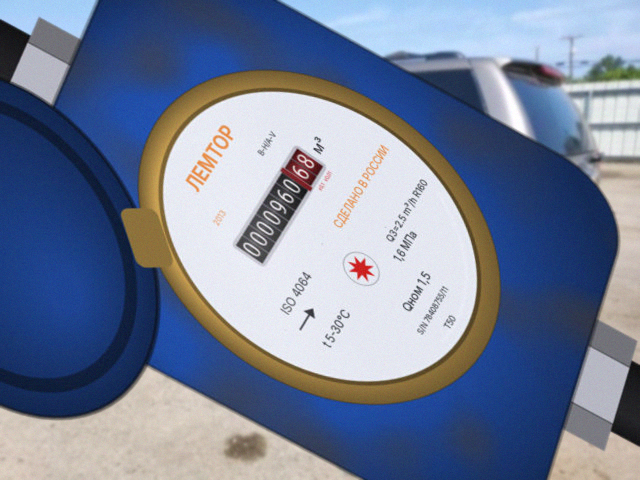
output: 960.68; m³
